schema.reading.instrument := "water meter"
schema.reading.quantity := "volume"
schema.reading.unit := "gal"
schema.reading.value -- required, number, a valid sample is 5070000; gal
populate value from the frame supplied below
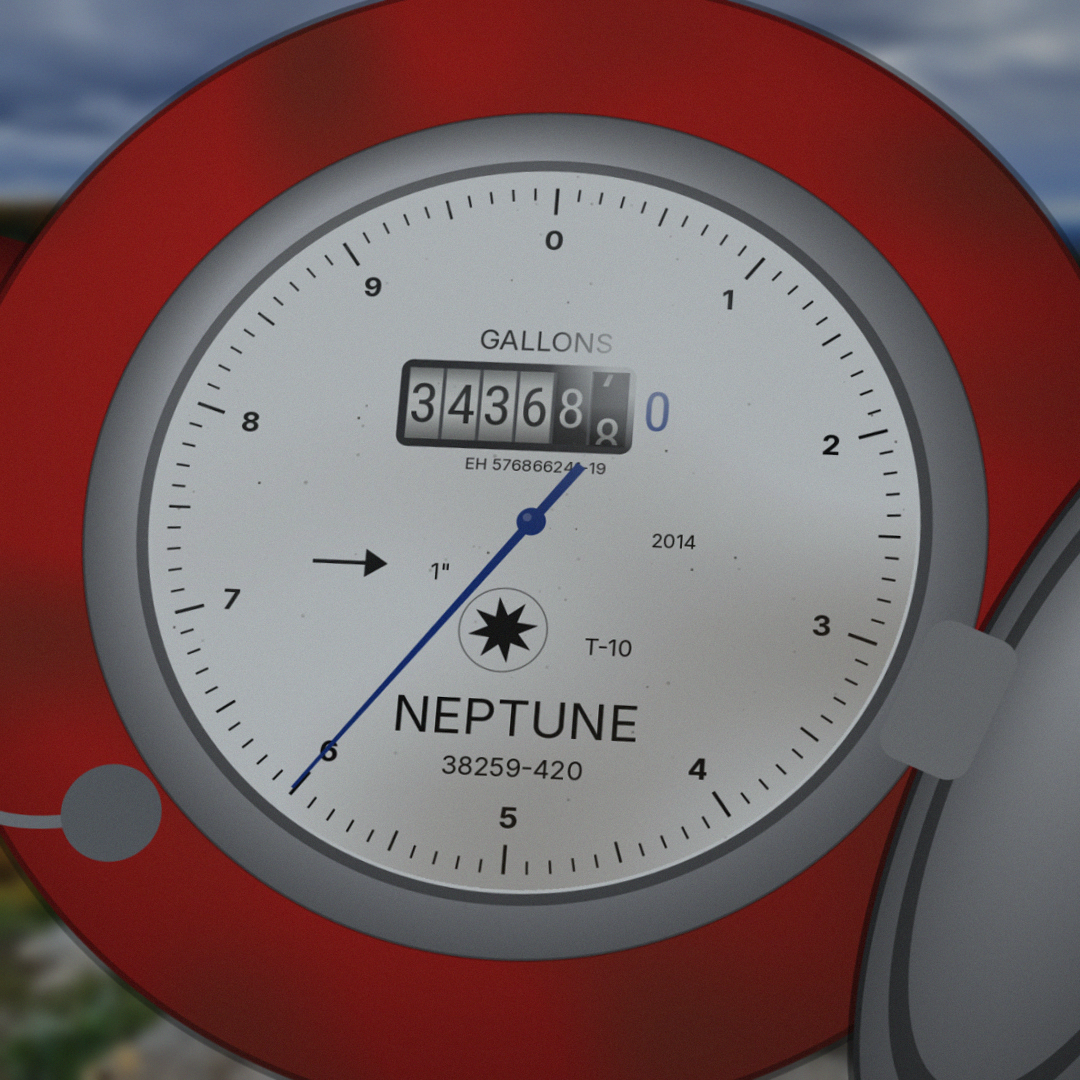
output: 3436876.0; gal
